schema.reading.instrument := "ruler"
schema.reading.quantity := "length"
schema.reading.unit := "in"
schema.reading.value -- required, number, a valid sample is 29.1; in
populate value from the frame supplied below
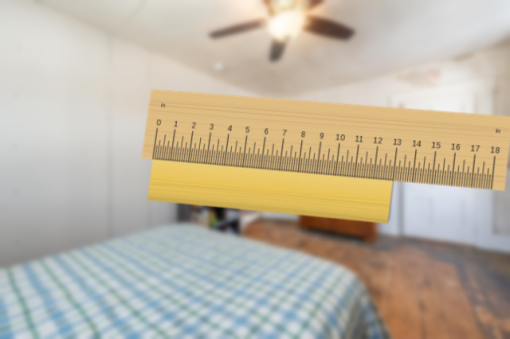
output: 13; in
